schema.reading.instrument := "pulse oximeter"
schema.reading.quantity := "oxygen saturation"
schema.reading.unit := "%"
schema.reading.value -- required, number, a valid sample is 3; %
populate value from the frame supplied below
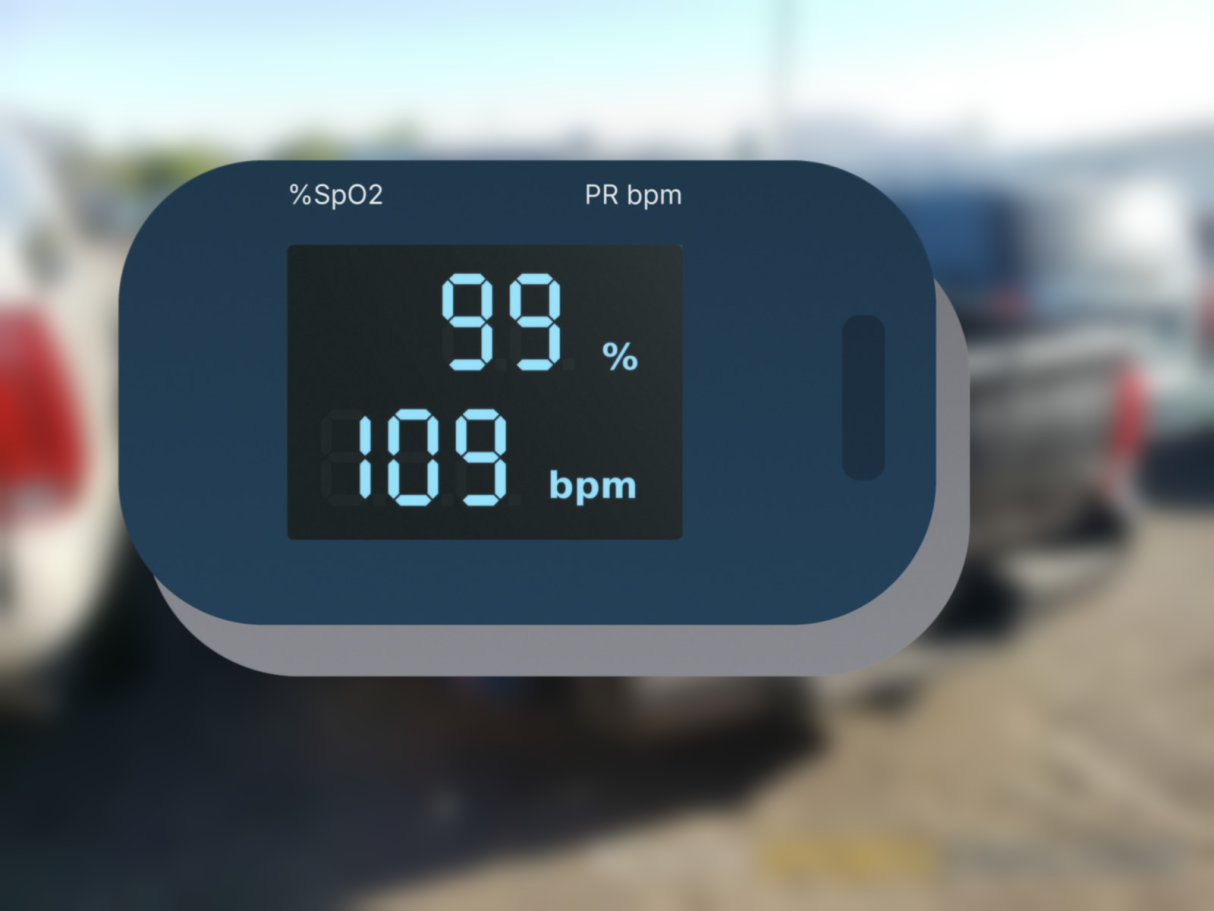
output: 99; %
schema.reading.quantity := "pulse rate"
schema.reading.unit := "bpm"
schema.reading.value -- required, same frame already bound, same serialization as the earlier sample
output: 109; bpm
